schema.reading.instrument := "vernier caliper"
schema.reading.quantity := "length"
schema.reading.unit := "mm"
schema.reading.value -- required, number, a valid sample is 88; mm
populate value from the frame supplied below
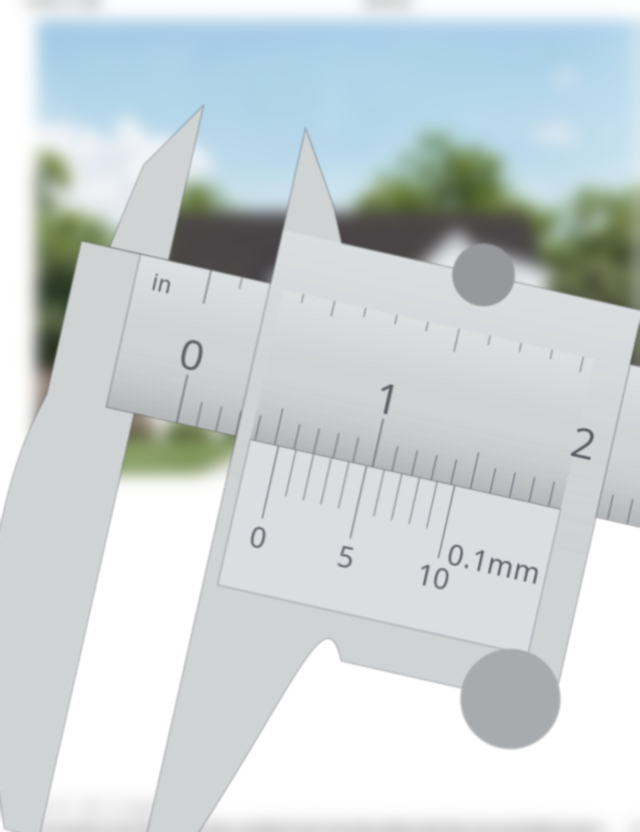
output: 5.2; mm
